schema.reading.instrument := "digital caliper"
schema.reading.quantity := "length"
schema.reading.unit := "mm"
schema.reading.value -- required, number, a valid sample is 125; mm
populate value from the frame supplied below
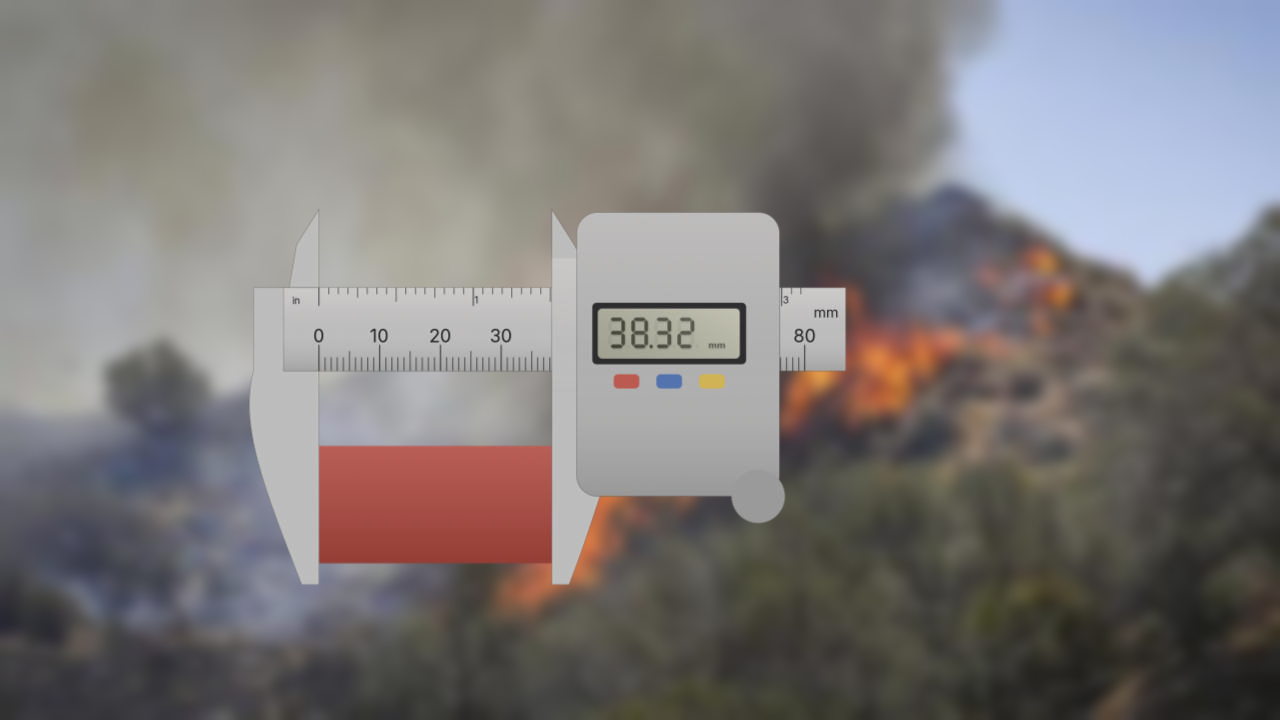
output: 38.32; mm
